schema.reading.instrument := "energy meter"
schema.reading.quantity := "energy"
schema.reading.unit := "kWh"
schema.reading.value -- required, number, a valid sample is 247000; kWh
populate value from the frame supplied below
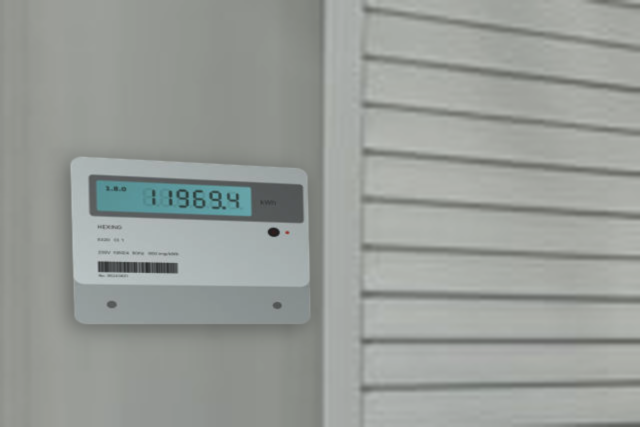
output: 11969.4; kWh
